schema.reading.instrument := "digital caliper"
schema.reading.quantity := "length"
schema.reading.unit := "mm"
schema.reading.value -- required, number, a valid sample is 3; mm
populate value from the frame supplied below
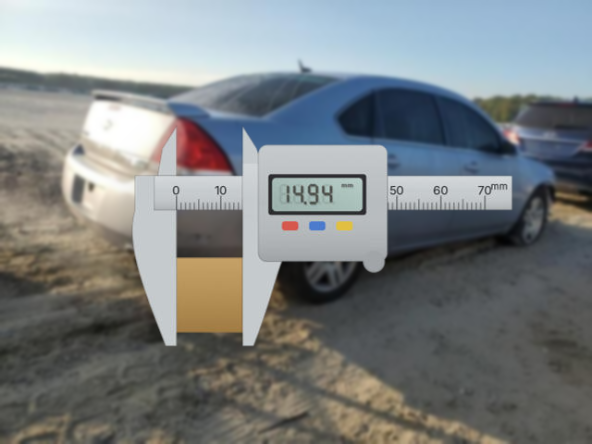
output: 14.94; mm
